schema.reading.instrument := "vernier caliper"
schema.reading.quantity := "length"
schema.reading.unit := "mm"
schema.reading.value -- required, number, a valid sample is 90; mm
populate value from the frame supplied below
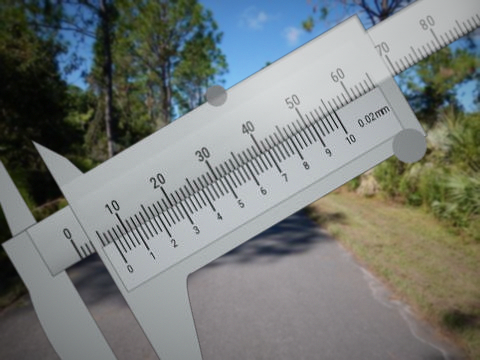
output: 7.0; mm
